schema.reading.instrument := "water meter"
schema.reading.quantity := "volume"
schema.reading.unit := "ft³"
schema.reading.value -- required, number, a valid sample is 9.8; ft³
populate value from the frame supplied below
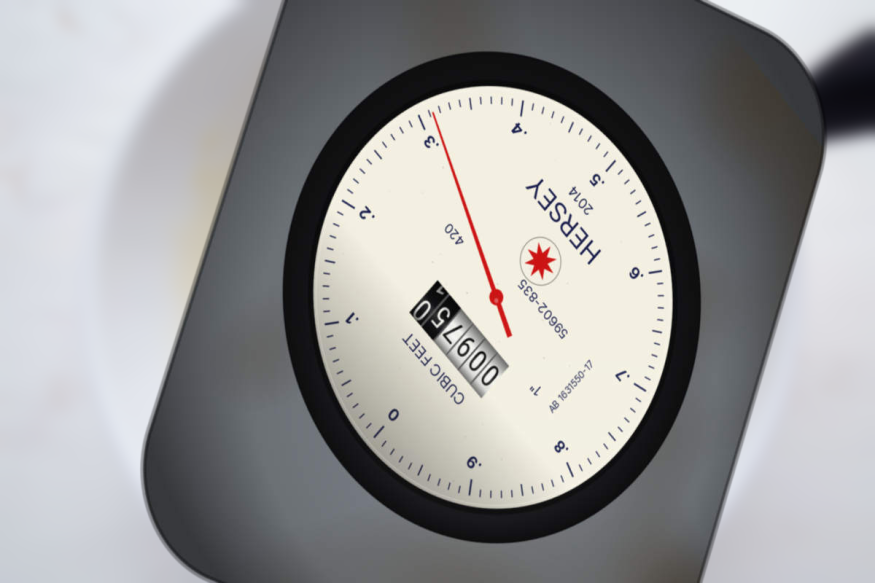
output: 9750.31; ft³
